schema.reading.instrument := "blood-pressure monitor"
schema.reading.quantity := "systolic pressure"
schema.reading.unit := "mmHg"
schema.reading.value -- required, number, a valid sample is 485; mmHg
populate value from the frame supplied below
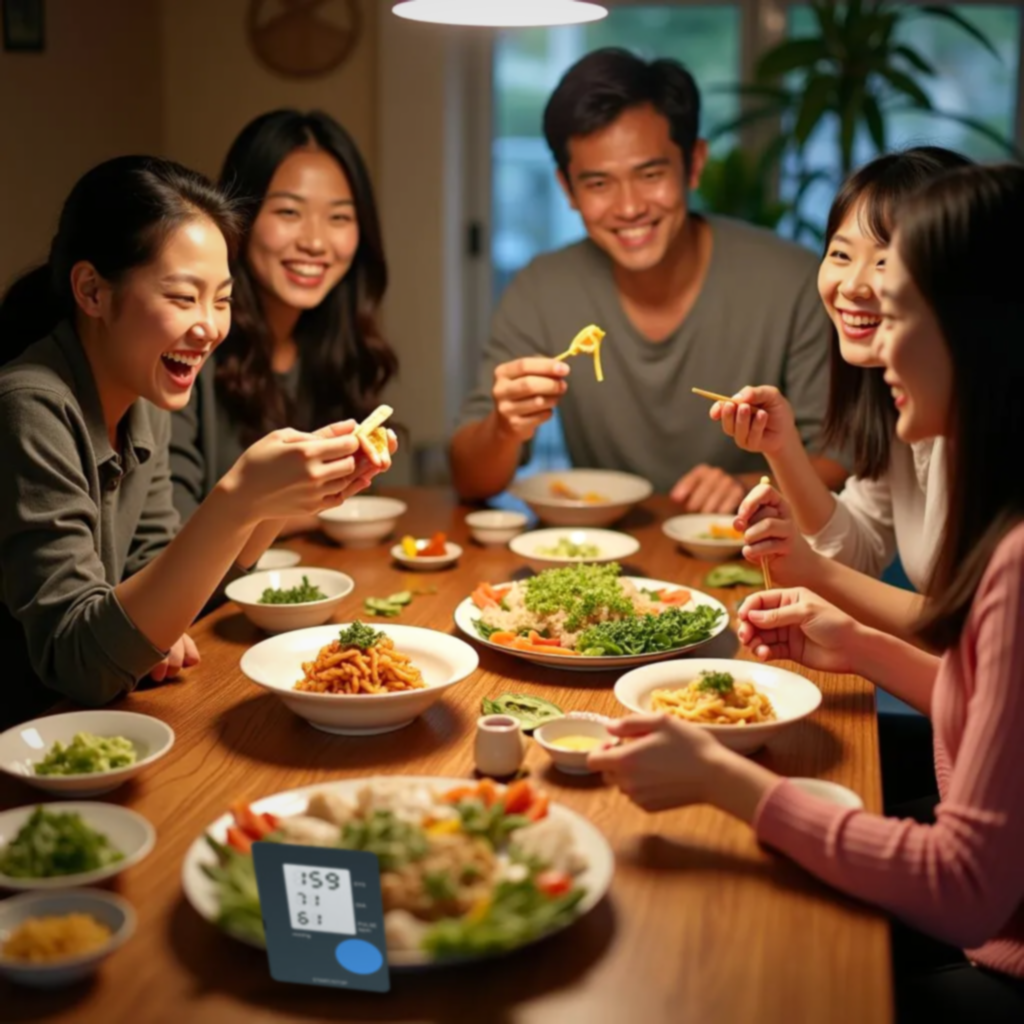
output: 159; mmHg
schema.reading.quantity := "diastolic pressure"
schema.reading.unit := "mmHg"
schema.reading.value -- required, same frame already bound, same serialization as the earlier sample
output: 71; mmHg
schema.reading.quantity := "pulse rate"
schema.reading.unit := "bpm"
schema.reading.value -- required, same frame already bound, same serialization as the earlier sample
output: 61; bpm
